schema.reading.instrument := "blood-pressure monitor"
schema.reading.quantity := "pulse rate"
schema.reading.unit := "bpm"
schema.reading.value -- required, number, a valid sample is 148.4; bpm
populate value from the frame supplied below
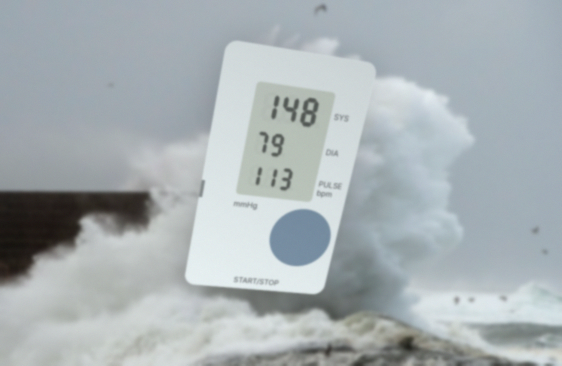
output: 113; bpm
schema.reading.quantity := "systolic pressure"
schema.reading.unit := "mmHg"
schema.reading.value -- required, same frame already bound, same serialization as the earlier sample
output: 148; mmHg
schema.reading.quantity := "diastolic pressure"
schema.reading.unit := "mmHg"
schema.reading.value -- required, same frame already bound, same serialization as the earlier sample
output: 79; mmHg
